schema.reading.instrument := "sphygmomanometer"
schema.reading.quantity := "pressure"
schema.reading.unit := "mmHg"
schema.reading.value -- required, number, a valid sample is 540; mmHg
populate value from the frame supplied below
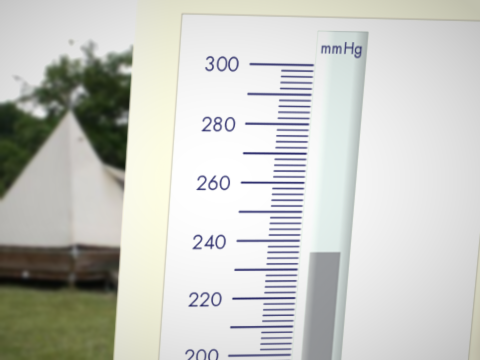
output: 236; mmHg
